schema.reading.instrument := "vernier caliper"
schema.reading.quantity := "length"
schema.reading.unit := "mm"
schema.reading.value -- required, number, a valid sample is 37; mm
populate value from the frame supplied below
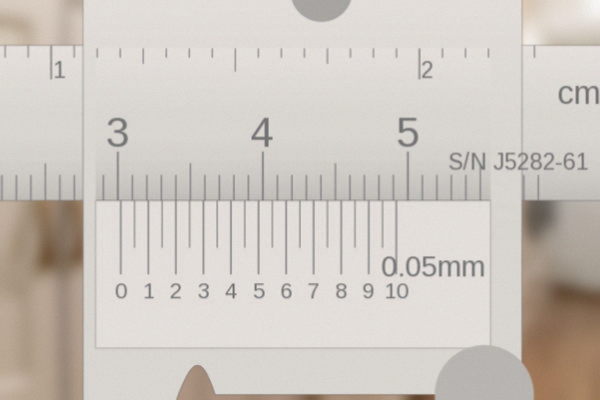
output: 30.2; mm
